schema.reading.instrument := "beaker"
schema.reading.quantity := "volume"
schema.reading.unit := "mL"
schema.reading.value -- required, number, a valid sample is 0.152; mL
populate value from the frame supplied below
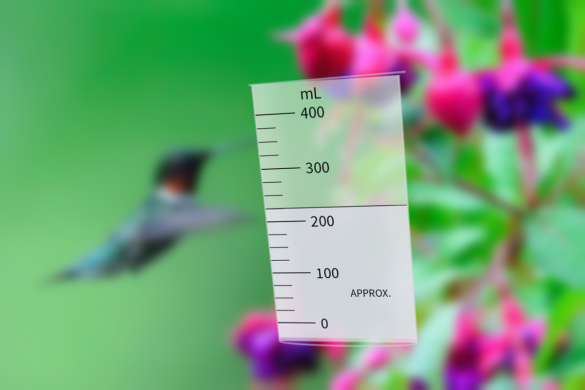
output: 225; mL
